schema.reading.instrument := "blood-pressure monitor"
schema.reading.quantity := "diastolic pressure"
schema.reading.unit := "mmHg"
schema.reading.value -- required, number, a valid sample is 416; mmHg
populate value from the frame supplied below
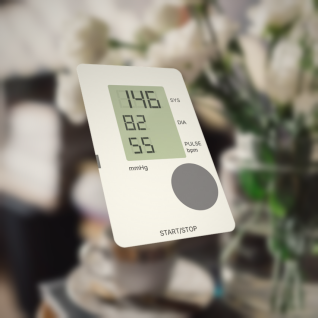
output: 82; mmHg
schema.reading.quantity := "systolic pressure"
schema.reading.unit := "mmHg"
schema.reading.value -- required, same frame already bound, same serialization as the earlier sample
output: 146; mmHg
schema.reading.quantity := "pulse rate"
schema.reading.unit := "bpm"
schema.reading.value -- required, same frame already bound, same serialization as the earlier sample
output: 55; bpm
